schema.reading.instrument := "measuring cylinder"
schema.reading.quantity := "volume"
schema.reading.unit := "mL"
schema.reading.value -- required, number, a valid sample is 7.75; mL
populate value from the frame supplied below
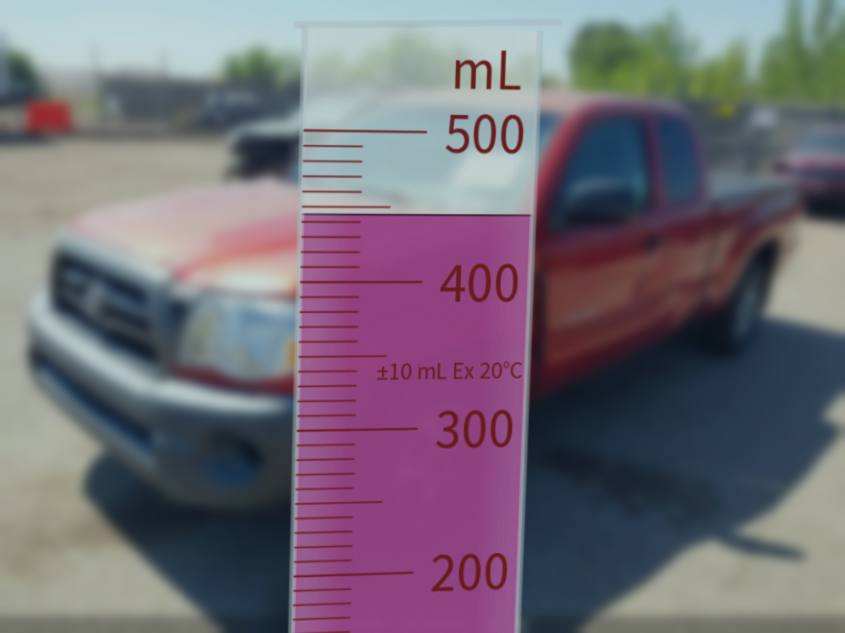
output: 445; mL
